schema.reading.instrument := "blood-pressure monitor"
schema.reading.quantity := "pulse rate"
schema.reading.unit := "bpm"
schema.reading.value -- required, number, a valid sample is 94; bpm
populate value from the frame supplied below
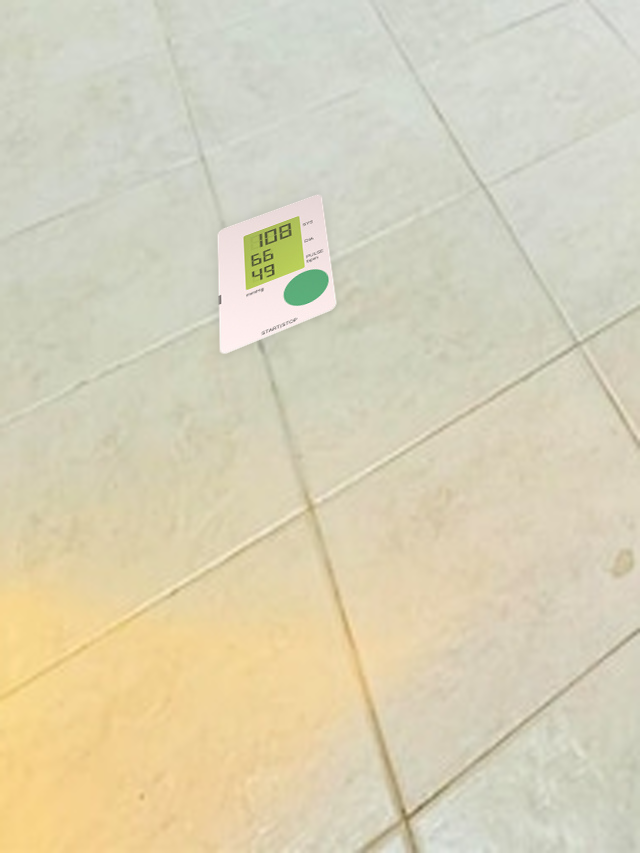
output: 49; bpm
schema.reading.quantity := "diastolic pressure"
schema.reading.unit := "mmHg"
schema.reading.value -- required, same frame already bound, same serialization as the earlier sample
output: 66; mmHg
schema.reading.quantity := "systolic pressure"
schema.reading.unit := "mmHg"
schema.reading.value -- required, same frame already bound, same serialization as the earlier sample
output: 108; mmHg
